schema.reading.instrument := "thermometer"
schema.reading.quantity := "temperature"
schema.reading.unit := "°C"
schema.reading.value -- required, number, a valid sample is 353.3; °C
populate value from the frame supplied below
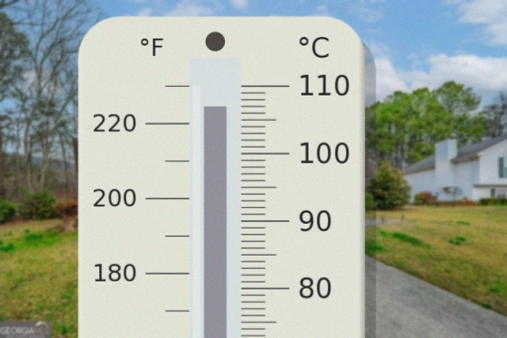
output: 107; °C
